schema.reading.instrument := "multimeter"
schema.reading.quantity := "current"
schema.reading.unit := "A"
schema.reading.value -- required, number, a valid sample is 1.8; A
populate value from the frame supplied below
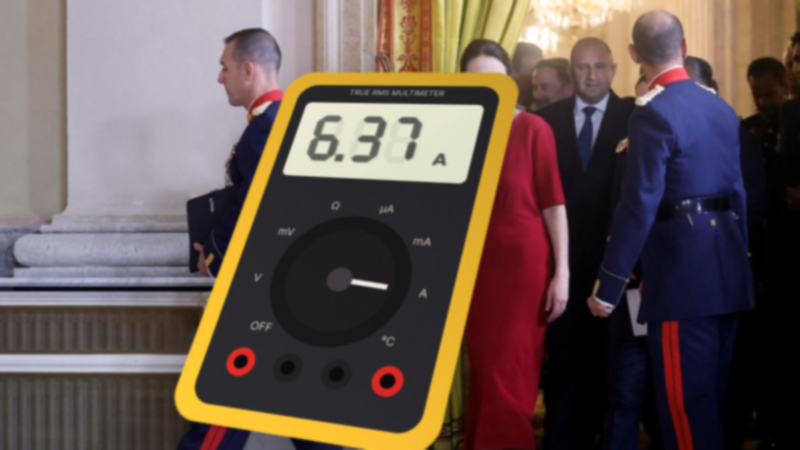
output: 6.37; A
